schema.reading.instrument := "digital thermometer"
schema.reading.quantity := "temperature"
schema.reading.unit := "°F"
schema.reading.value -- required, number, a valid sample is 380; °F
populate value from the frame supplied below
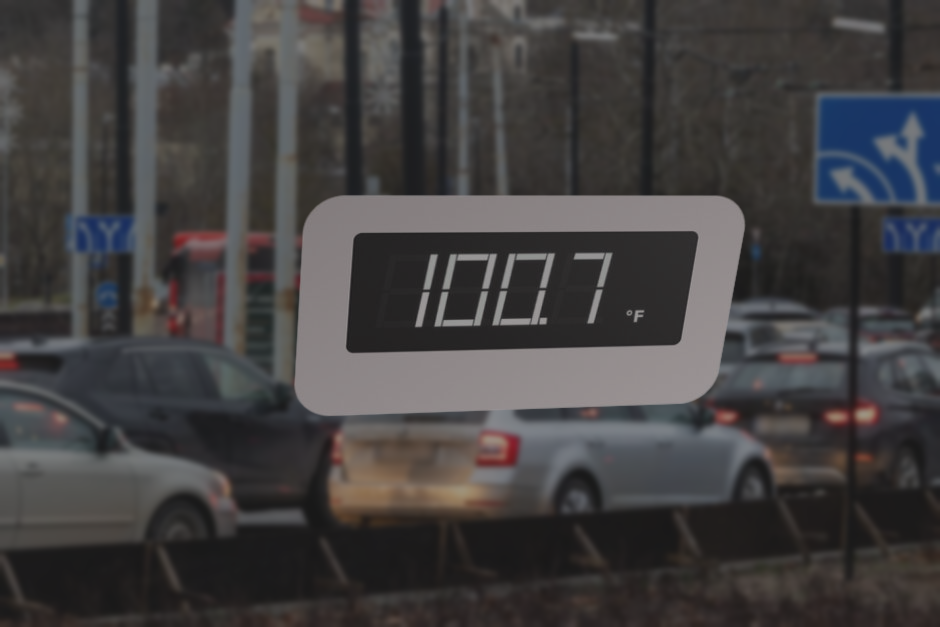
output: 100.7; °F
